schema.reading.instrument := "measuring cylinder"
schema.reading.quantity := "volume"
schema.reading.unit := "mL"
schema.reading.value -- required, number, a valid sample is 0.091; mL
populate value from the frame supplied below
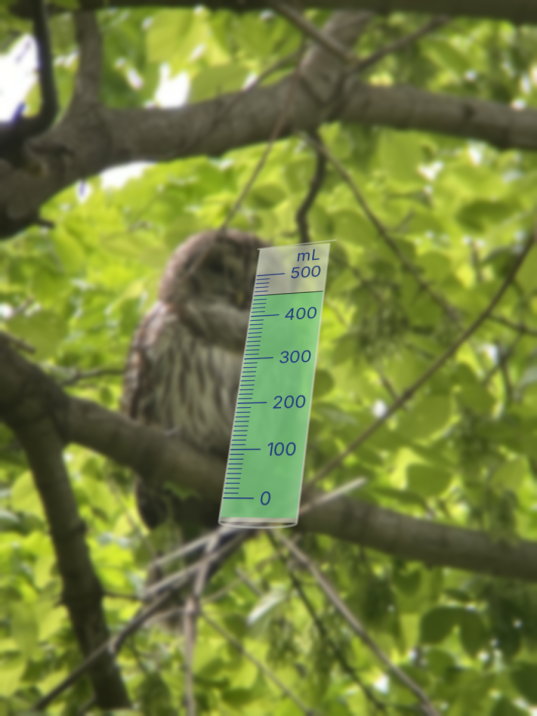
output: 450; mL
